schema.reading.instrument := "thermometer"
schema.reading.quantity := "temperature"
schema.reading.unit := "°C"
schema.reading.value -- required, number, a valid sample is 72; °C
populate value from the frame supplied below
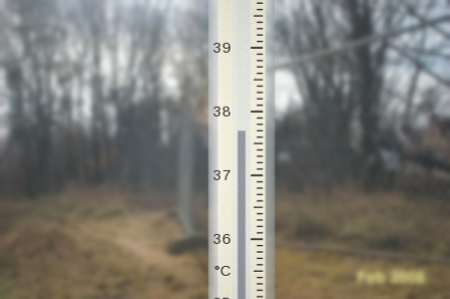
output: 37.7; °C
